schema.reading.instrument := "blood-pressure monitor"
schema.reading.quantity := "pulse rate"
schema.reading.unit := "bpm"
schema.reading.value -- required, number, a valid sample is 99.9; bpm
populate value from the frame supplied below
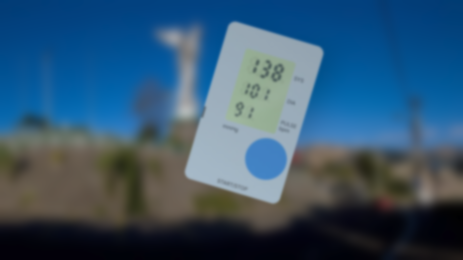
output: 91; bpm
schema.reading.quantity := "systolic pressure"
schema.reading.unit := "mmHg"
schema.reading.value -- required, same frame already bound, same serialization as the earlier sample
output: 138; mmHg
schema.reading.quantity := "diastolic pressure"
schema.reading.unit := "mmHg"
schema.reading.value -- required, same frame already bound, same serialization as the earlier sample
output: 101; mmHg
